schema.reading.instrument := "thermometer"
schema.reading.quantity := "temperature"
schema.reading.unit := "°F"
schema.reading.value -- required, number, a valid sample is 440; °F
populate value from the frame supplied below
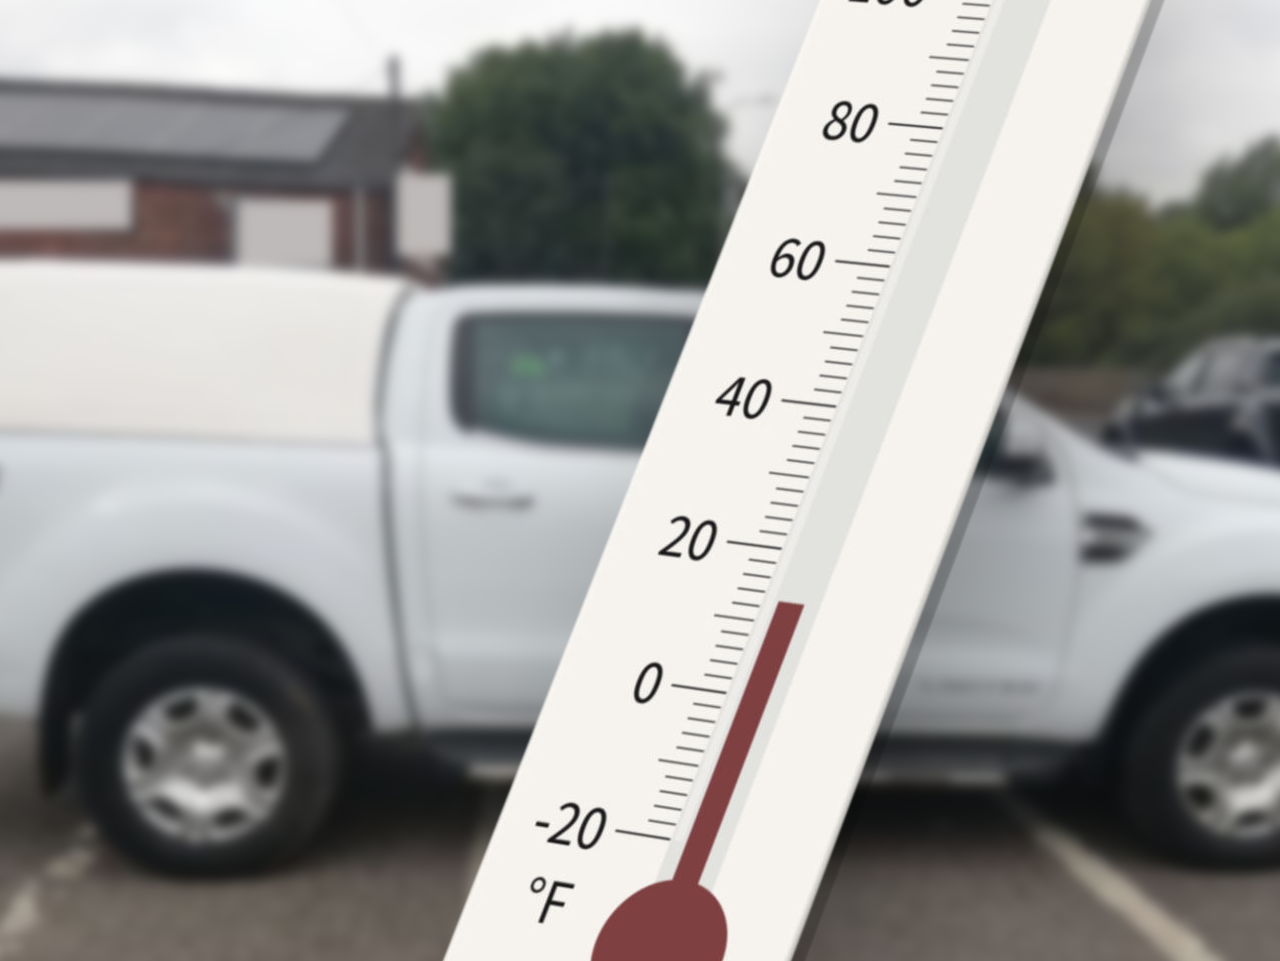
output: 13; °F
